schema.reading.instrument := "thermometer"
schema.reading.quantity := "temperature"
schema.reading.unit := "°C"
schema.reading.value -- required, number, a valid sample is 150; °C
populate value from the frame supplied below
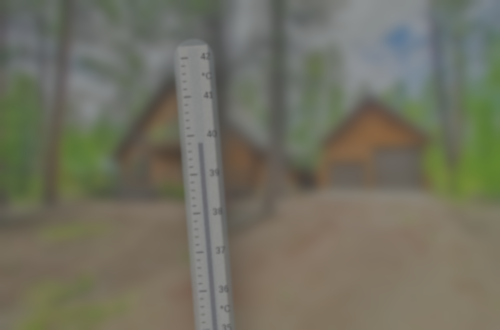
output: 39.8; °C
